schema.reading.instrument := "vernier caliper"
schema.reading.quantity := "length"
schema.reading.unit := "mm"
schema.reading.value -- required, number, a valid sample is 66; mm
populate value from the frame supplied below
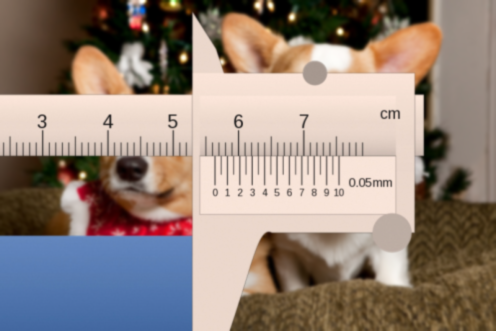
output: 56.4; mm
